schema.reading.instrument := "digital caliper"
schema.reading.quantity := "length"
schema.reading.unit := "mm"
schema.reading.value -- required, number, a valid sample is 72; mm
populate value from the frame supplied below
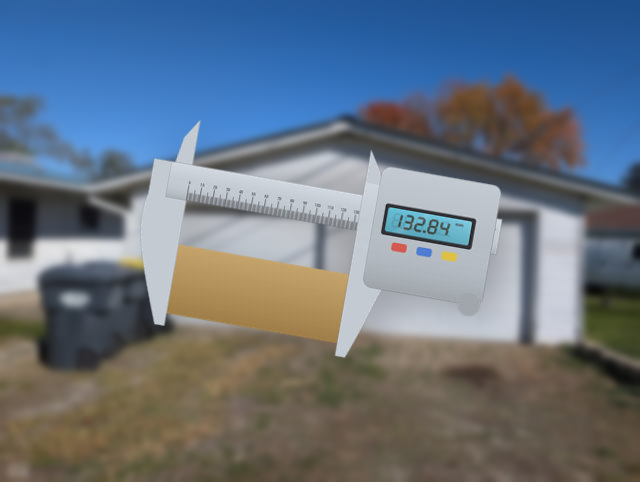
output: 132.84; mm
